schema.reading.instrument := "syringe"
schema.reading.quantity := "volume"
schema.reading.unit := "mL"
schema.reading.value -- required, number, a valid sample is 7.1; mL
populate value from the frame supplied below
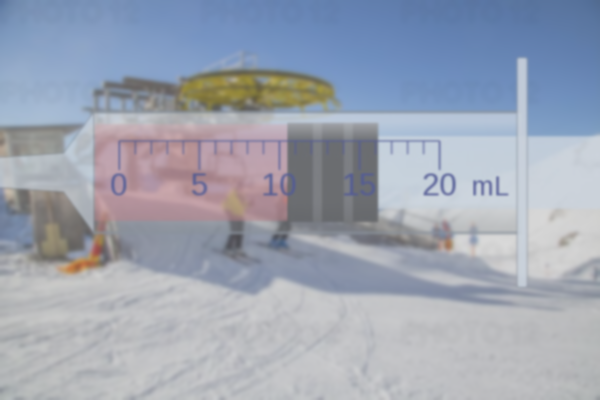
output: 10.5; mL
